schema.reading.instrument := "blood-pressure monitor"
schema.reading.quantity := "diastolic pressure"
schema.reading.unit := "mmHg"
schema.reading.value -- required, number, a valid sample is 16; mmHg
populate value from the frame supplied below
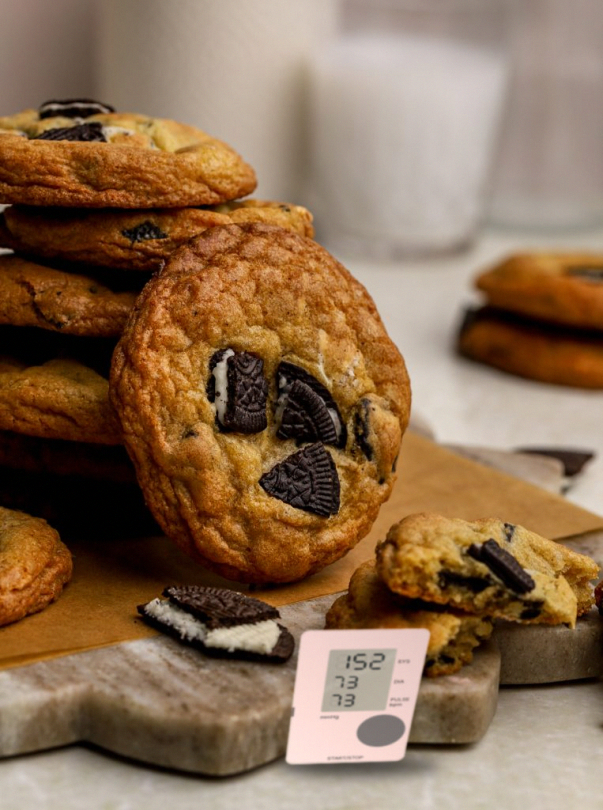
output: 73; mmHg
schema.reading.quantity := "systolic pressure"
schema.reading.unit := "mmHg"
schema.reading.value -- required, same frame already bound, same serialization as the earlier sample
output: 152; mmHg
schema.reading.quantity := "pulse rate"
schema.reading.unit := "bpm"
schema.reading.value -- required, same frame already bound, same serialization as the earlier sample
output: 73; bpm
